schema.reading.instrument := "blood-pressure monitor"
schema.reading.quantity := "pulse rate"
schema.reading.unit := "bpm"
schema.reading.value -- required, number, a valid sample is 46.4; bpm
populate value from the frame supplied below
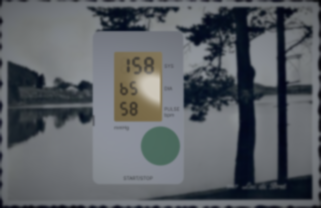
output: 58; bpm
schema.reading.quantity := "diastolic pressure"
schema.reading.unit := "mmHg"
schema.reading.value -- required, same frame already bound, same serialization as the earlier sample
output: 65; mmHg
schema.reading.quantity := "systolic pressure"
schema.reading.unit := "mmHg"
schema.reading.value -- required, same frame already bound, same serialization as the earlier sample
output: 158; mmHg
